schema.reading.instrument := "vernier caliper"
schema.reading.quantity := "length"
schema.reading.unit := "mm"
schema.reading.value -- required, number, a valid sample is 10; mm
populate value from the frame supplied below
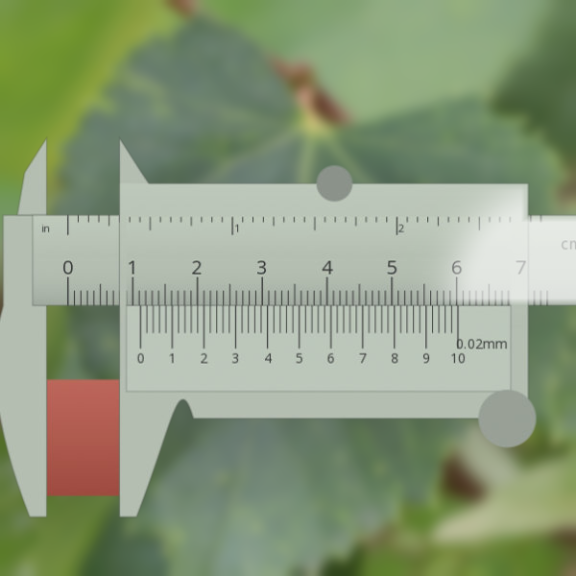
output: 11.2; mm
